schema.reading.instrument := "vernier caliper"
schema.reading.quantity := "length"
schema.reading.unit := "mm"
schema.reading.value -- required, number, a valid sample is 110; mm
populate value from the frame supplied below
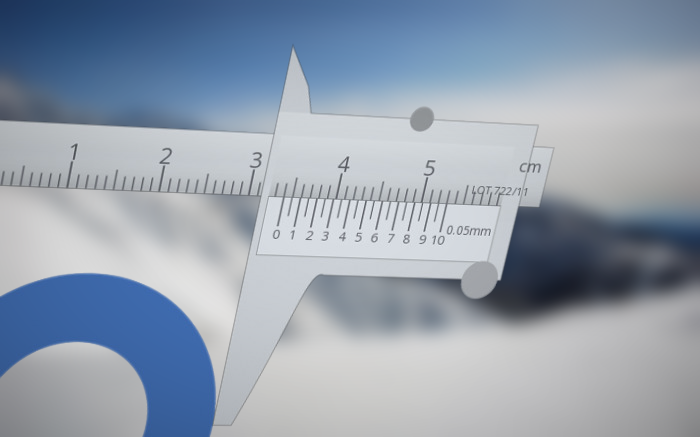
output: 34.0; mm
